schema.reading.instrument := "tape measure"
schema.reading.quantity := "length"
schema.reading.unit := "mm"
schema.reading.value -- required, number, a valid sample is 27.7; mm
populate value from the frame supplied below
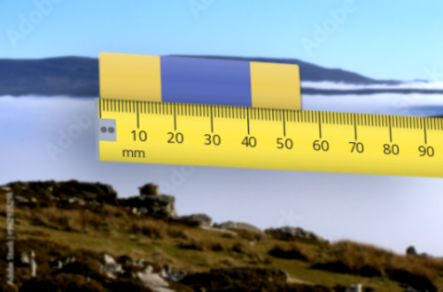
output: 55; mm
